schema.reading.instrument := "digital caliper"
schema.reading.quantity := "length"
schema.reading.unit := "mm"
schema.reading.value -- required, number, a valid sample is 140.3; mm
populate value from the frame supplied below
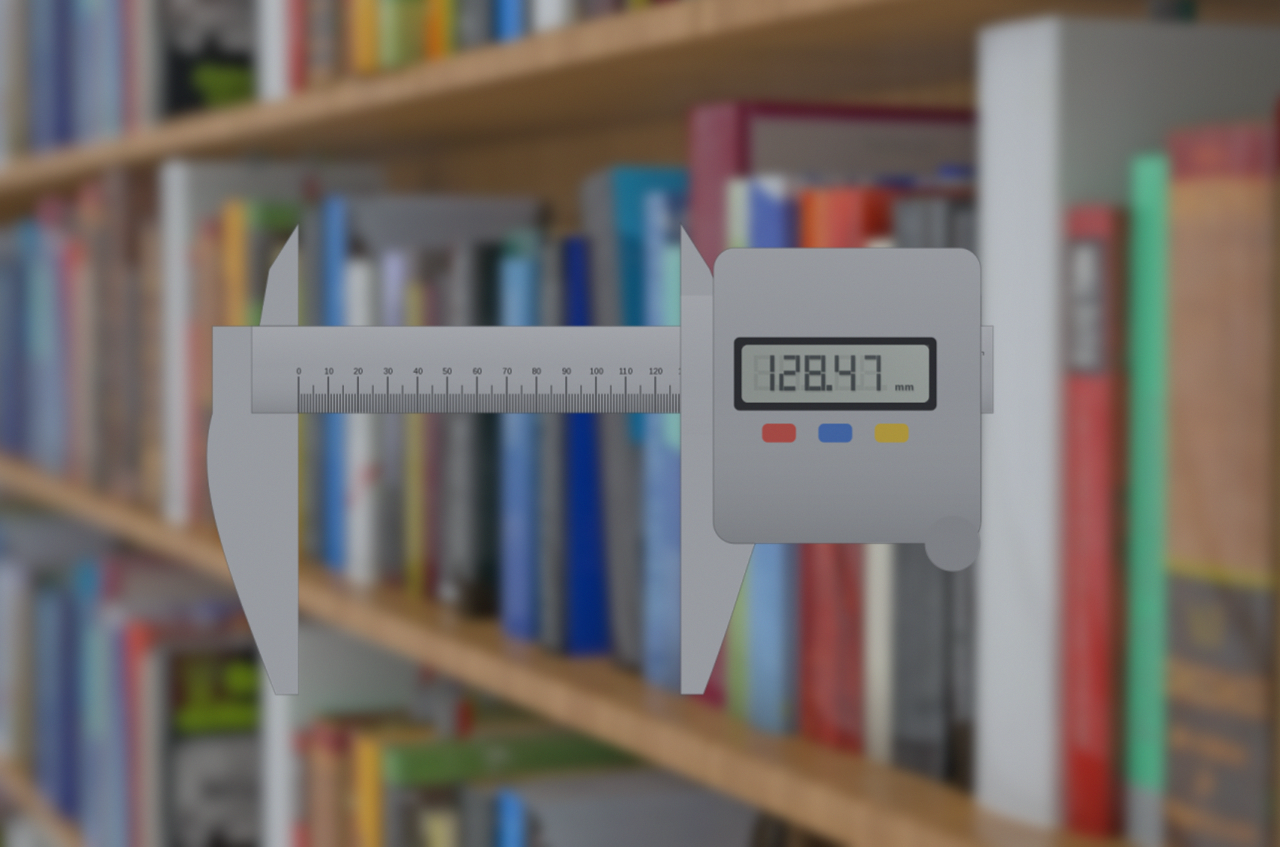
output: 128.47; mm
